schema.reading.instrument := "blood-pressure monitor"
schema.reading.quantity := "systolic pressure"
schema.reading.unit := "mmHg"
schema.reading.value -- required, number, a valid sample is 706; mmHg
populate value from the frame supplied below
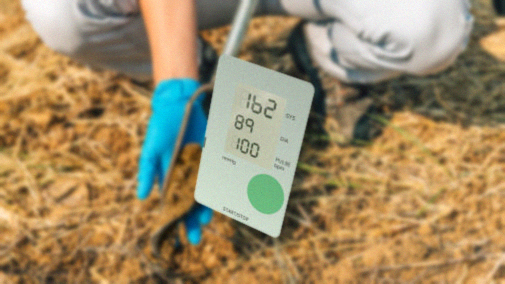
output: 162; mmHg
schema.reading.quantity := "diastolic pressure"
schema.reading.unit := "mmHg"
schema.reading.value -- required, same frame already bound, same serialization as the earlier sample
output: 89; mmHg
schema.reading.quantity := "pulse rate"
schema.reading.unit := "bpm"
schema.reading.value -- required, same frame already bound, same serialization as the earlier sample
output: 100; bpm
